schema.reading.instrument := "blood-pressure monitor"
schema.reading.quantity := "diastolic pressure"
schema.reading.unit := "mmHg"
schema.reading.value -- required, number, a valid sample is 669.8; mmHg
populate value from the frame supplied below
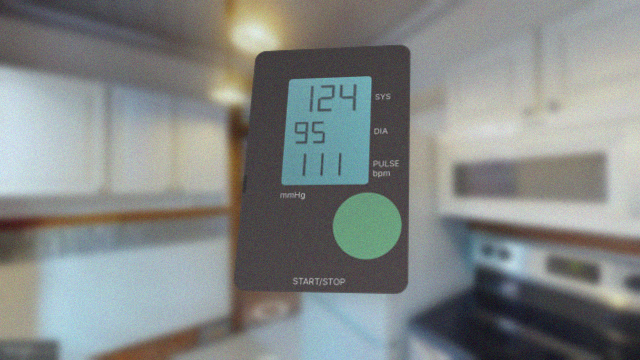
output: 95; mmHg
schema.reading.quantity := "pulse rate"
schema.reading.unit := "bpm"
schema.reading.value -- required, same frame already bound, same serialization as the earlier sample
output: 111; bpm
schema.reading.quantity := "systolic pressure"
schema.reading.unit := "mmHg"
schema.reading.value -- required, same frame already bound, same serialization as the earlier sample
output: 124; mmHg
